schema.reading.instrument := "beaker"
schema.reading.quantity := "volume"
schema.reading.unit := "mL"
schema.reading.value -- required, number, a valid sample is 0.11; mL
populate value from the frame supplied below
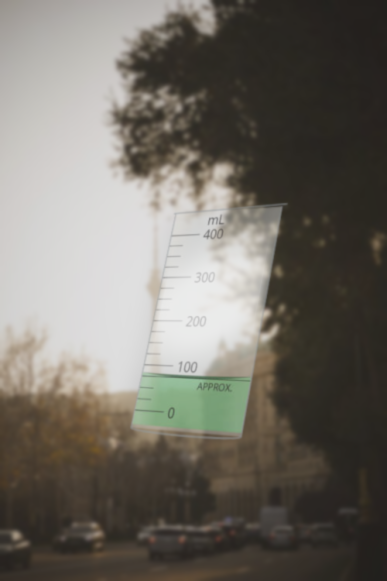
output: 75; mL
